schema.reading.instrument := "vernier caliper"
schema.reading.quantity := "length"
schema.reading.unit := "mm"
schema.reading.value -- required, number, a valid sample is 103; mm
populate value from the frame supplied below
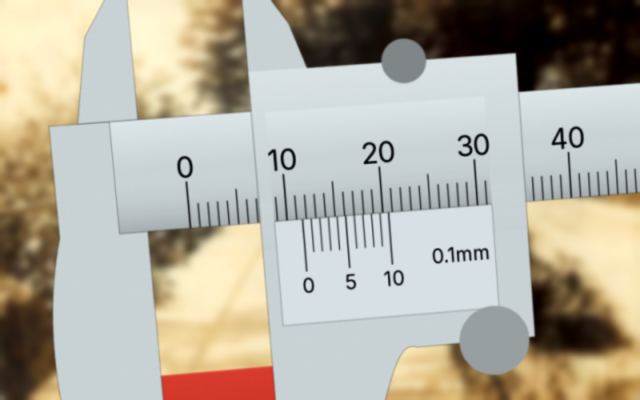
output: 11.6; mm
